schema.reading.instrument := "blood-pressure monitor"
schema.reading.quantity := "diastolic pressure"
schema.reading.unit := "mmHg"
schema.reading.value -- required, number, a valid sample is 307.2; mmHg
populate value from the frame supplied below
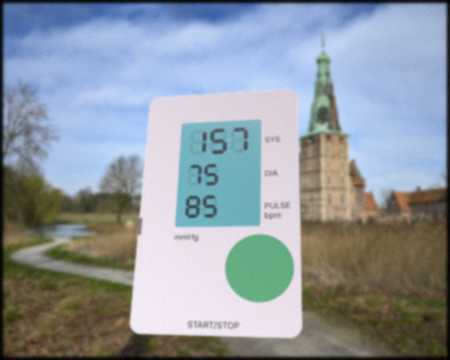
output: 75; mmHg
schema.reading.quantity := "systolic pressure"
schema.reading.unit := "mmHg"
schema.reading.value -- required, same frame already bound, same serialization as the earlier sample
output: 157; mmHg
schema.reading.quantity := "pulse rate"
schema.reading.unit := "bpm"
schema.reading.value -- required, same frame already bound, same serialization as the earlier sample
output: 85; bpm
